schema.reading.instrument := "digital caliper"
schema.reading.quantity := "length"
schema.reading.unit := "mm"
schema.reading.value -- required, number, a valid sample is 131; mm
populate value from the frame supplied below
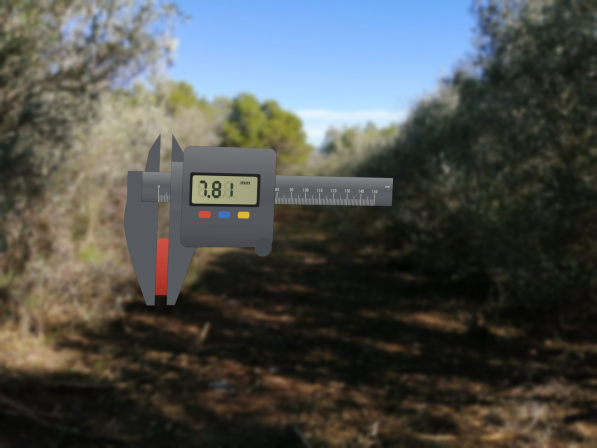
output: 7.81; mm
